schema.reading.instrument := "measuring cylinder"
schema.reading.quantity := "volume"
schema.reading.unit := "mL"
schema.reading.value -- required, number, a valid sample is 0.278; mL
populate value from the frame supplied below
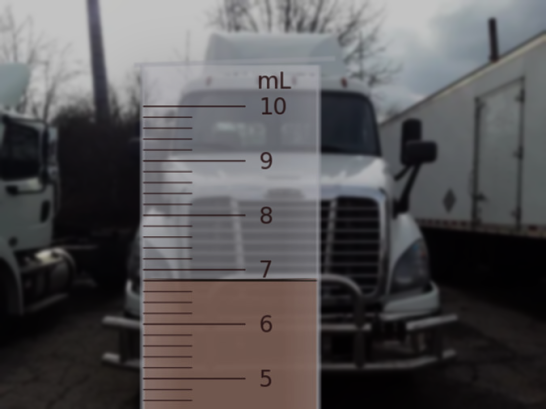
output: 6.8; mL
